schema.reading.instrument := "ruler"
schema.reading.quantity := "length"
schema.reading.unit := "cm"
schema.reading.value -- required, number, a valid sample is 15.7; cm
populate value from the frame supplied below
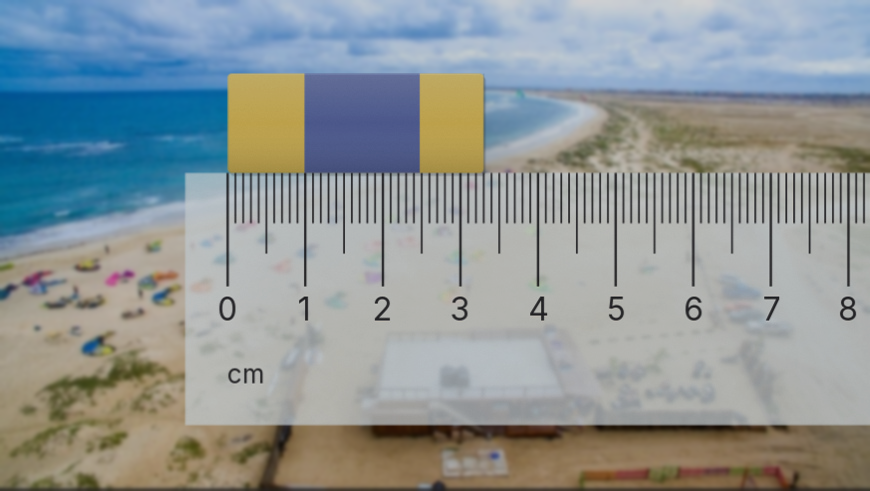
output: 3.3; cm
